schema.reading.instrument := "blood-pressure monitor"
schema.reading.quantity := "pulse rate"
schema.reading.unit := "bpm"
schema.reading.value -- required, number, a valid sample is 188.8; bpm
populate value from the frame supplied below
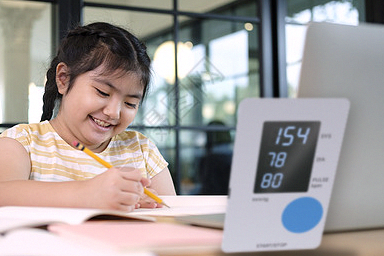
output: 80; bpm
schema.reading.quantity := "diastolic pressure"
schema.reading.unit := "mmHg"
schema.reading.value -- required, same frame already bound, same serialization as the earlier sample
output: 78; mmHg
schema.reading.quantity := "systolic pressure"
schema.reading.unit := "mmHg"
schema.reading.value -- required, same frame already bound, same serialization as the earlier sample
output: 154; mmHg
